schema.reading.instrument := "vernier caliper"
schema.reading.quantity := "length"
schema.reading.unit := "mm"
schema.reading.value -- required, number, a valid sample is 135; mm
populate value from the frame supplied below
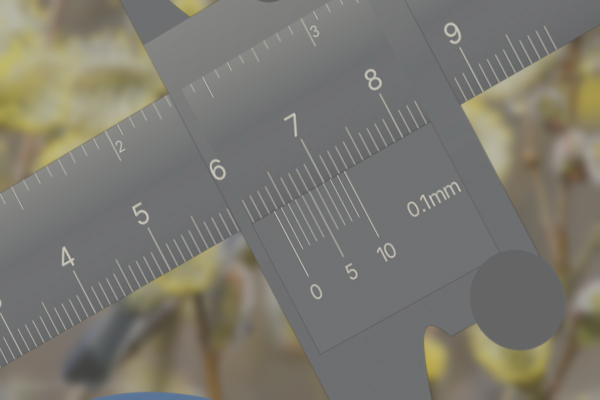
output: 63.6; mm
